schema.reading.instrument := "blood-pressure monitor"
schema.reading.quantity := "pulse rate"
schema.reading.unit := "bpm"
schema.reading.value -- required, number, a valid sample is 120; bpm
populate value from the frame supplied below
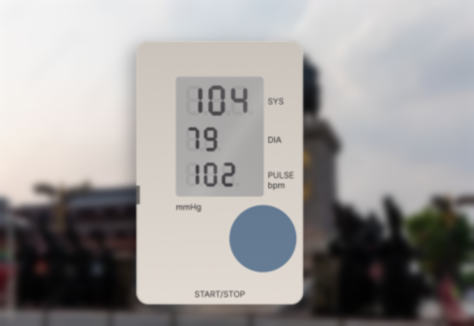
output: 102; bpm
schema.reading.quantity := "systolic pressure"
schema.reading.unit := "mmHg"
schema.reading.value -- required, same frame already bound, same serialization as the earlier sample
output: 104; mmHg
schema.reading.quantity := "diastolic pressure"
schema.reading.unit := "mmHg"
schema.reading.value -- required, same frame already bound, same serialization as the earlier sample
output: 79; mmHg
